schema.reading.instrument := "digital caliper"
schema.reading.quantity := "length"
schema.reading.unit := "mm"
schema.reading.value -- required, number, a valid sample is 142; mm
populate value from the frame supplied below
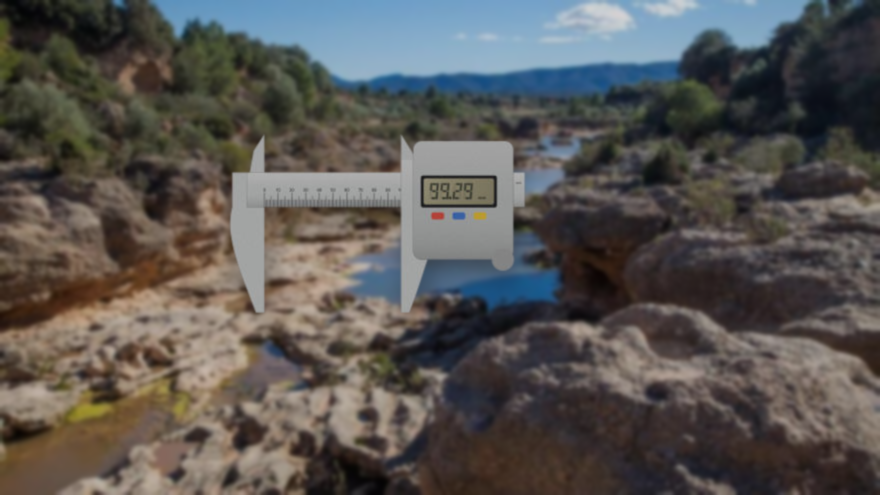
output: 99.29; mm
